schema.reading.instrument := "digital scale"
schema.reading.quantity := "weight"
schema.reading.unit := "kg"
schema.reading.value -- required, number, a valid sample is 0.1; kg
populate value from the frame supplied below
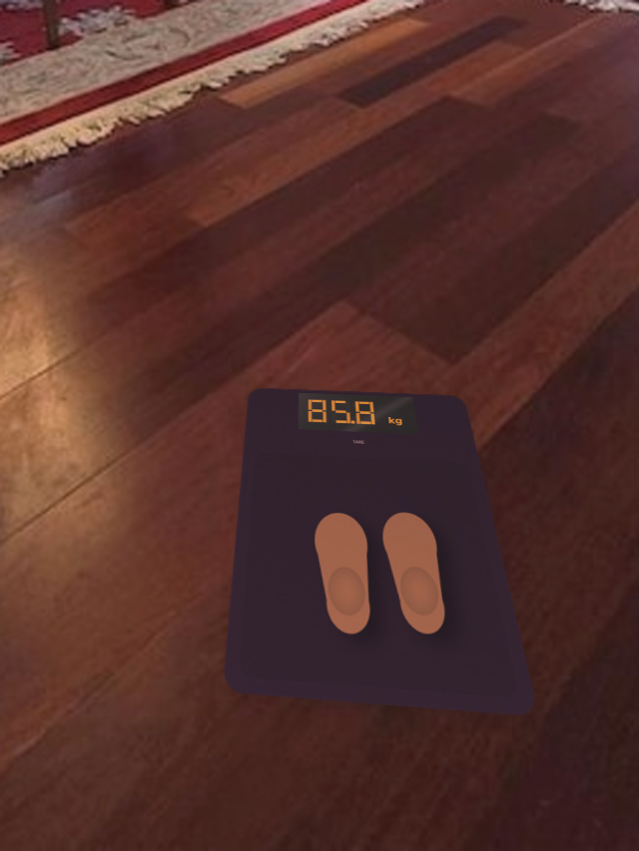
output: 85.8; kg
